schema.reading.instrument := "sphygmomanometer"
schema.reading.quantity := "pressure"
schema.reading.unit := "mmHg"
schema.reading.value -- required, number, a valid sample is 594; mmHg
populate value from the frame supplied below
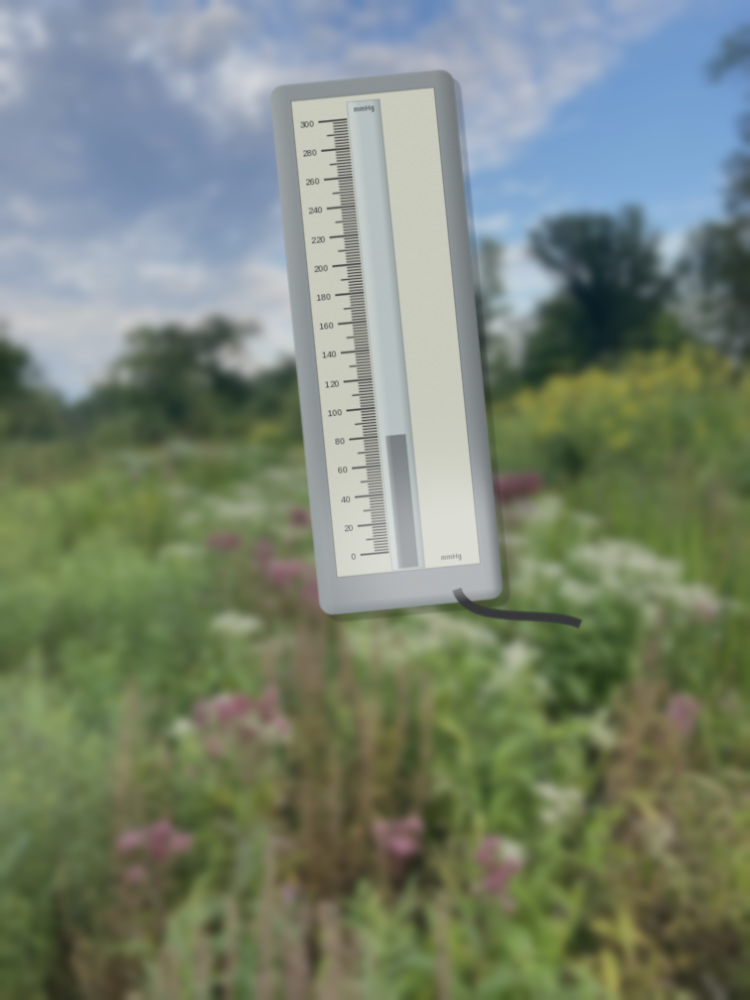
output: 80; mmHg
